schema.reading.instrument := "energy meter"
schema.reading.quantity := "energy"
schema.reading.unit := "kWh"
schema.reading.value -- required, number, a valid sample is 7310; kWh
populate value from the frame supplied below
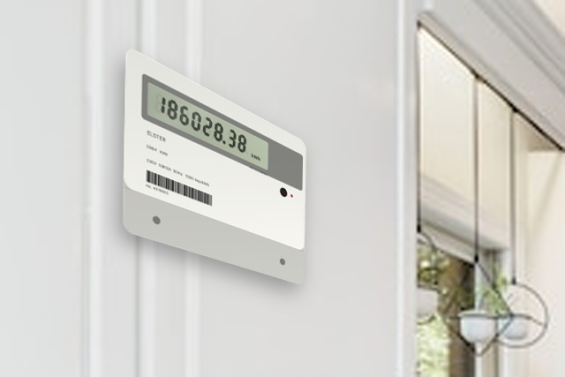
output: 186028.38; kWh
